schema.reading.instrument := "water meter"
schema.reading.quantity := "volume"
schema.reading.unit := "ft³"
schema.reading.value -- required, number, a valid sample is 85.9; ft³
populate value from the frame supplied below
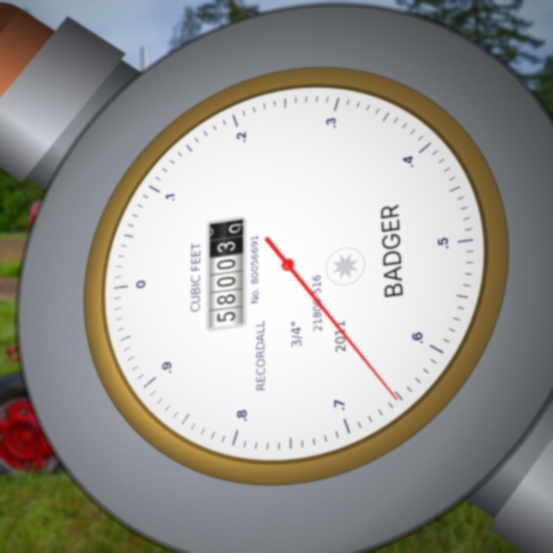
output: 580038.65; ft³
